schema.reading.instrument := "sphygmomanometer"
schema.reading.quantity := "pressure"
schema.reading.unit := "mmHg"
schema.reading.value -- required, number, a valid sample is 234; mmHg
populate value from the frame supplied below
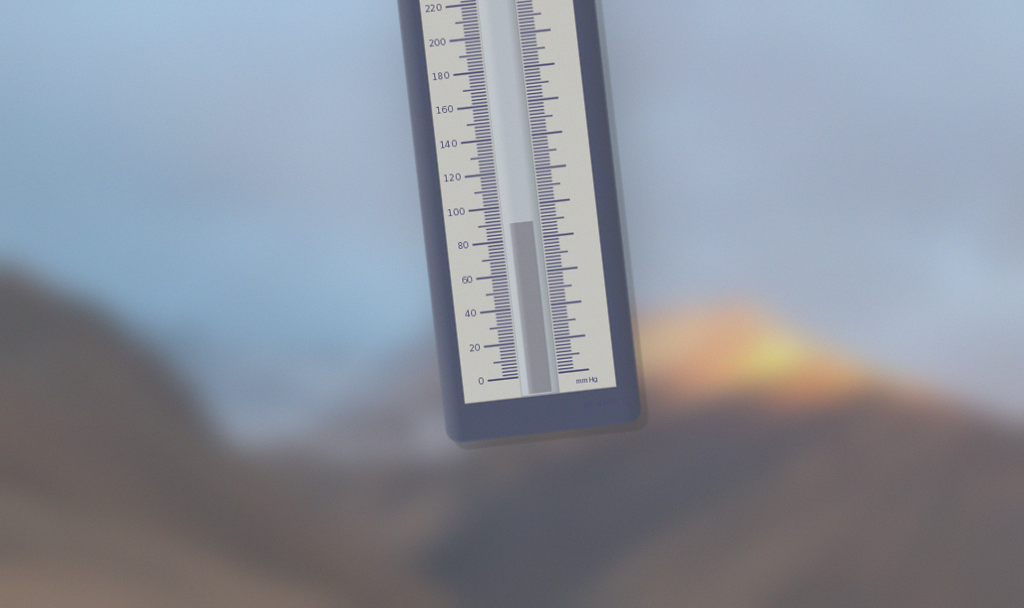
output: 90; mmHg
